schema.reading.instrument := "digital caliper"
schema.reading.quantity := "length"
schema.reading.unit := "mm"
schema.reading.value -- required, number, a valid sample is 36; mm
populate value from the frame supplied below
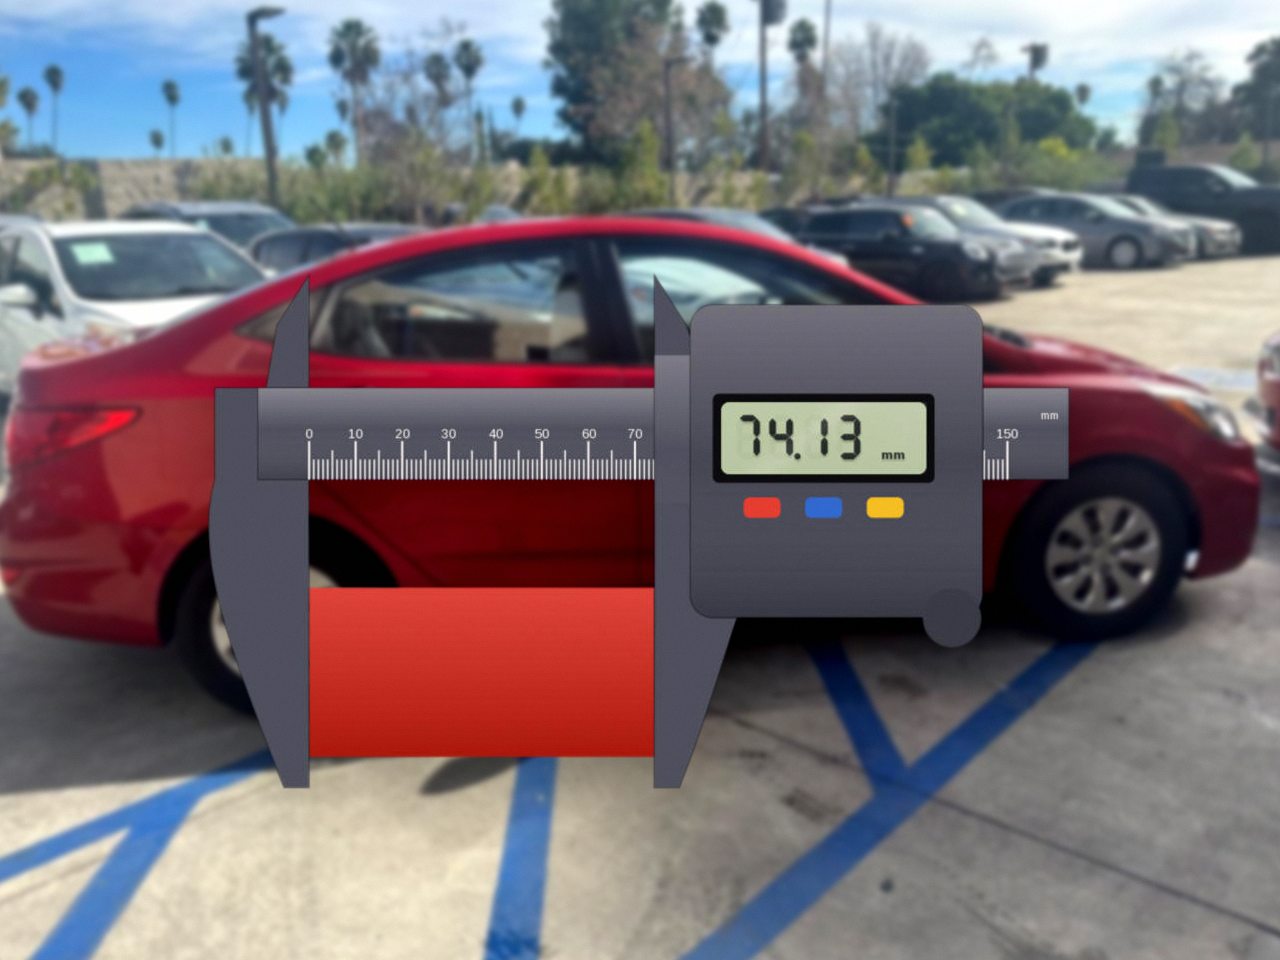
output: 74.13; mm
